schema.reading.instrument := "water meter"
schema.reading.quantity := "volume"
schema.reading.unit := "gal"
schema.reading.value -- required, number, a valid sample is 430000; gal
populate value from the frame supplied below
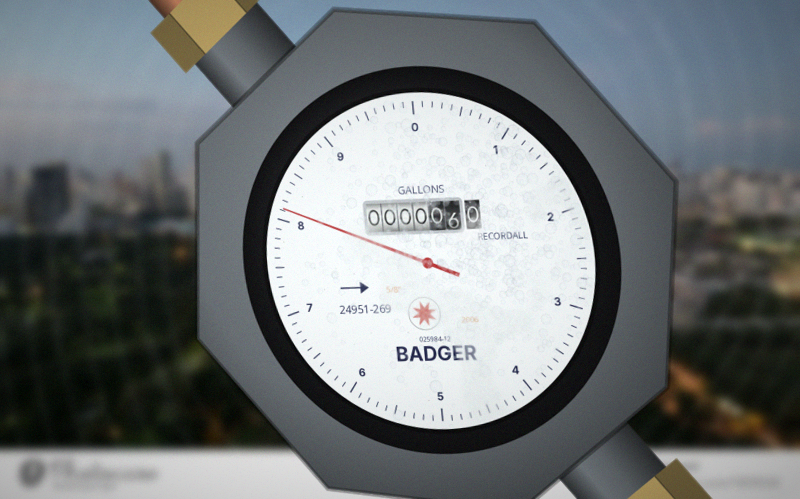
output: 58.1; gal
